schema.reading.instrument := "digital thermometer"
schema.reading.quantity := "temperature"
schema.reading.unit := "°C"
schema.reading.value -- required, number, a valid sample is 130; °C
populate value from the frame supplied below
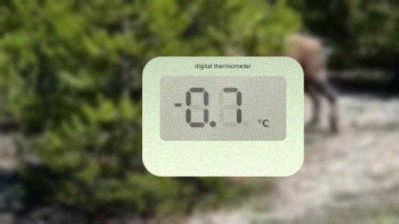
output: -0.7; °C
